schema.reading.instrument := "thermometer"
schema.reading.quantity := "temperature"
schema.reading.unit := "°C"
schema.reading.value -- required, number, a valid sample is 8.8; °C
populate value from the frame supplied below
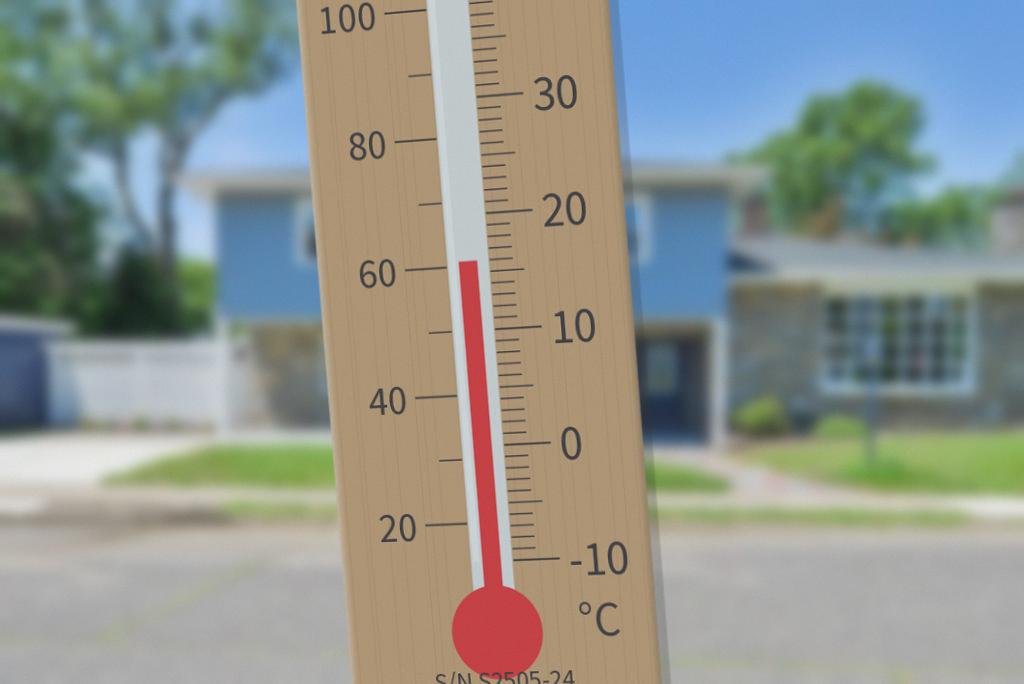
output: 16; °C
